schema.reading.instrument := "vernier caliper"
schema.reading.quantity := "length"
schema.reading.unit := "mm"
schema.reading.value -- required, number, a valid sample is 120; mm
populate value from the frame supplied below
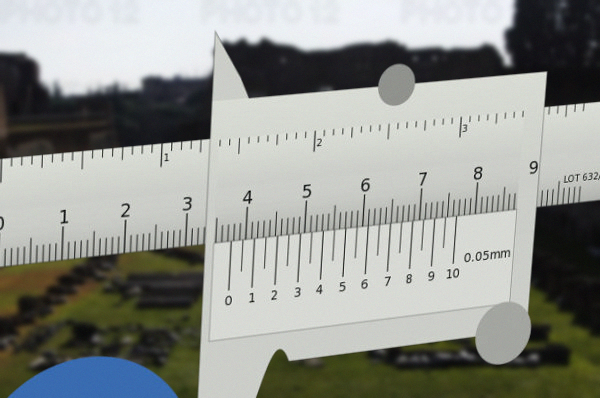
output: 37.6; mm
